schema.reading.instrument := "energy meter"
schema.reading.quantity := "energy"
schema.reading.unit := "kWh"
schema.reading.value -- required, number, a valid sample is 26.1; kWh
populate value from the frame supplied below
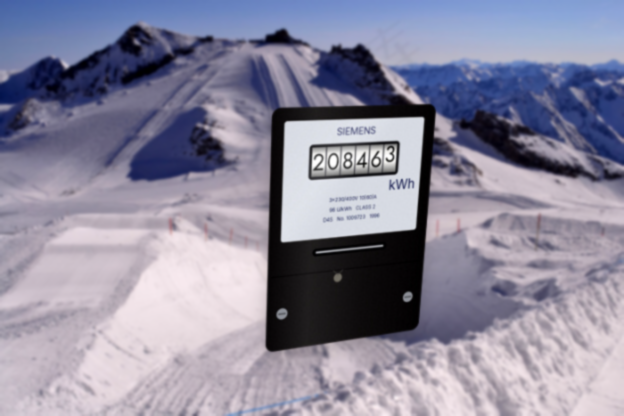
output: 208463; kWh
